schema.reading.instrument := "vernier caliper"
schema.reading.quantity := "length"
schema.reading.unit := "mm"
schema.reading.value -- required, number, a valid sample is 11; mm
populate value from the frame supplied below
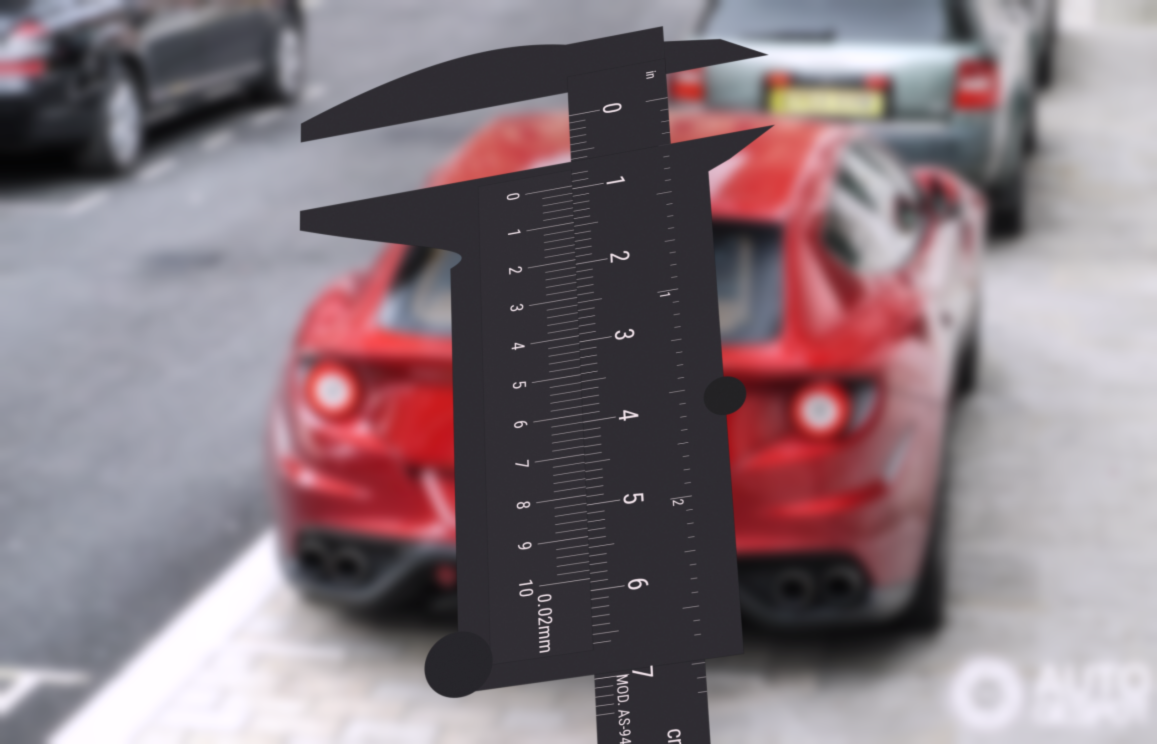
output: 9.6; mm
